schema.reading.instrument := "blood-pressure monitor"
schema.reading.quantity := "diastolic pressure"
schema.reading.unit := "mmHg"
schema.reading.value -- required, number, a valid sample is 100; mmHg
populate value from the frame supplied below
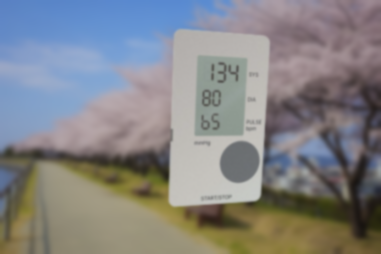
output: 80; mmHg
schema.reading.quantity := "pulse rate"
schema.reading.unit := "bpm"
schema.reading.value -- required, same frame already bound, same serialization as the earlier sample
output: 65; bpm
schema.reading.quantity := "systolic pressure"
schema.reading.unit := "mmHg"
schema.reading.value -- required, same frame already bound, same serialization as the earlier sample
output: 134; mmHg
